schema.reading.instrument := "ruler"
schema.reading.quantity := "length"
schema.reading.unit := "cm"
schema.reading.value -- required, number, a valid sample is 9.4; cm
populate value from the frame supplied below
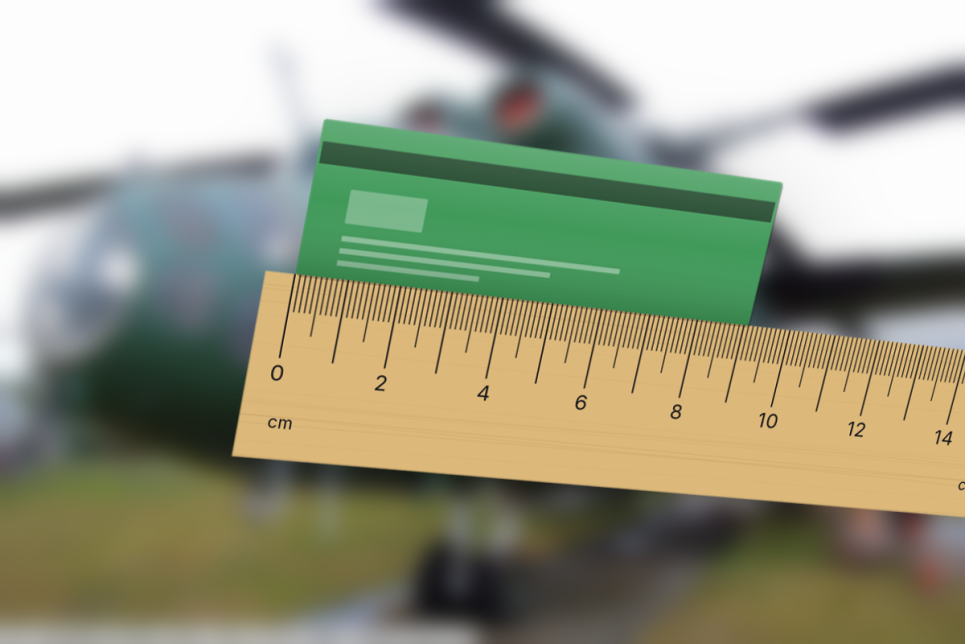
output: 9.1; cm
